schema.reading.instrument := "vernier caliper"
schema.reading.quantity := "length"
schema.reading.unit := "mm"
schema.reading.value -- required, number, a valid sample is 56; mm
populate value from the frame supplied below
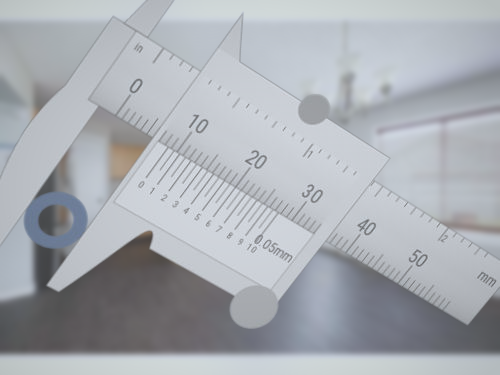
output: 8.6; mm
